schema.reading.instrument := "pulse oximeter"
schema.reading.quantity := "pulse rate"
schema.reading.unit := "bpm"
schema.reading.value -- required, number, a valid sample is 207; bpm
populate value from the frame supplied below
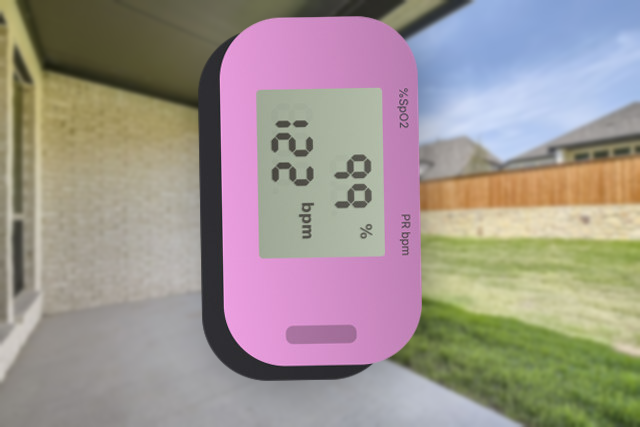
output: 122; bpm
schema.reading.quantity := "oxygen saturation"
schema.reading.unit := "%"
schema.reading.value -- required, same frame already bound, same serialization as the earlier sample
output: 99; %
